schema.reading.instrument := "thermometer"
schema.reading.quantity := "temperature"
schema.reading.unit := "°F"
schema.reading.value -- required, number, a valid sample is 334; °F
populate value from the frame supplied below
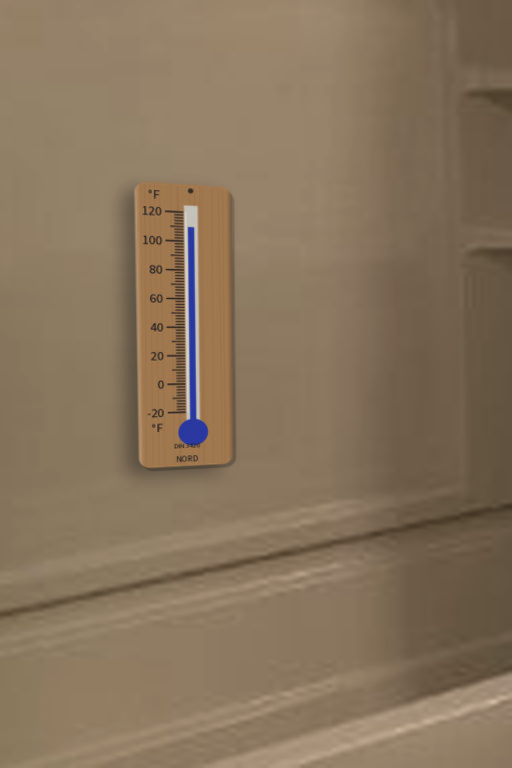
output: 110; °F
